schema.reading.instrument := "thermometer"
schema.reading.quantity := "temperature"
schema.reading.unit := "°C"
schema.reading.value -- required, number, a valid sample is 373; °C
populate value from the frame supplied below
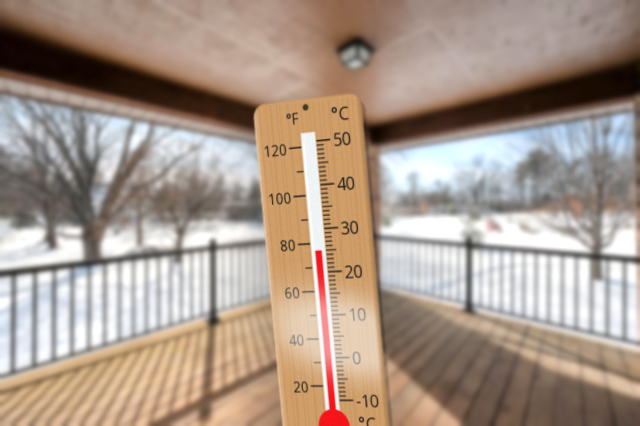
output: 25; °C
